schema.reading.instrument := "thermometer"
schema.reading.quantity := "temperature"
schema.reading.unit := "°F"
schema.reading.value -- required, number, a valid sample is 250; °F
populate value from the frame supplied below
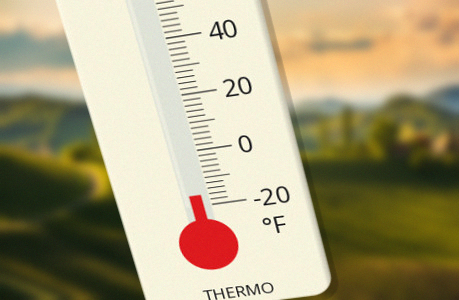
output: -16; °F
